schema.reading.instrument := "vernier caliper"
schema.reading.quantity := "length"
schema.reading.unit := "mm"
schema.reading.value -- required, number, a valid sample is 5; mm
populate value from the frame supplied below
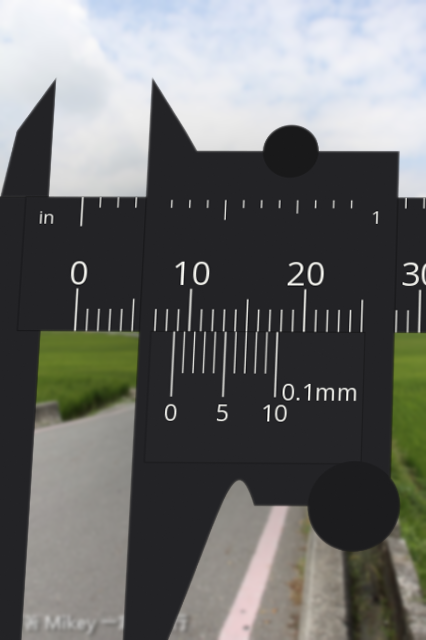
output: 8.7; mm
